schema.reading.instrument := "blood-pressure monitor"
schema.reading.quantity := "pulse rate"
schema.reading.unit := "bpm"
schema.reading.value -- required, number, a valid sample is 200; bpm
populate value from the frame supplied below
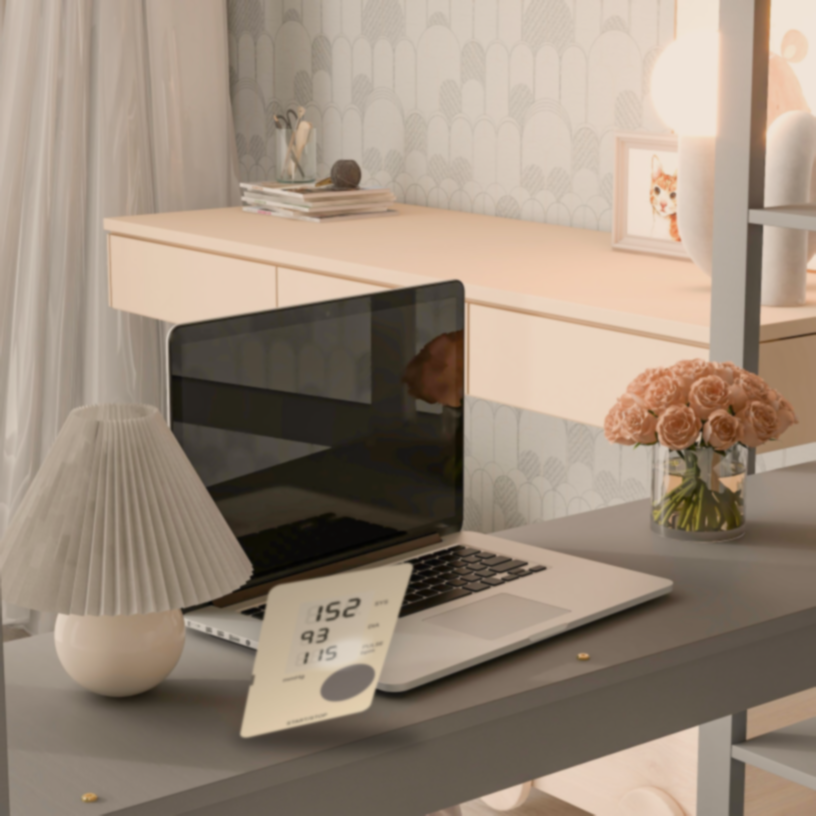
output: 115; bpm
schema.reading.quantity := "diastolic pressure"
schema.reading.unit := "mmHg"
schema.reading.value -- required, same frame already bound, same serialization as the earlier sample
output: 93; mmHg
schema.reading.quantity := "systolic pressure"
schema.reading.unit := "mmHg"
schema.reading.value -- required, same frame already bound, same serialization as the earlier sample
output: 152; mmHg
